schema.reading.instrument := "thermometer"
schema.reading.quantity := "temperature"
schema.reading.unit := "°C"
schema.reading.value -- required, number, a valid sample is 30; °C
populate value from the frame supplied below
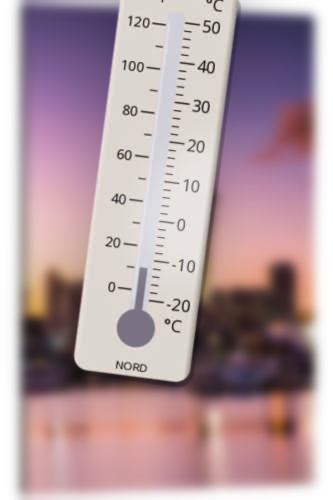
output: -12; °C
